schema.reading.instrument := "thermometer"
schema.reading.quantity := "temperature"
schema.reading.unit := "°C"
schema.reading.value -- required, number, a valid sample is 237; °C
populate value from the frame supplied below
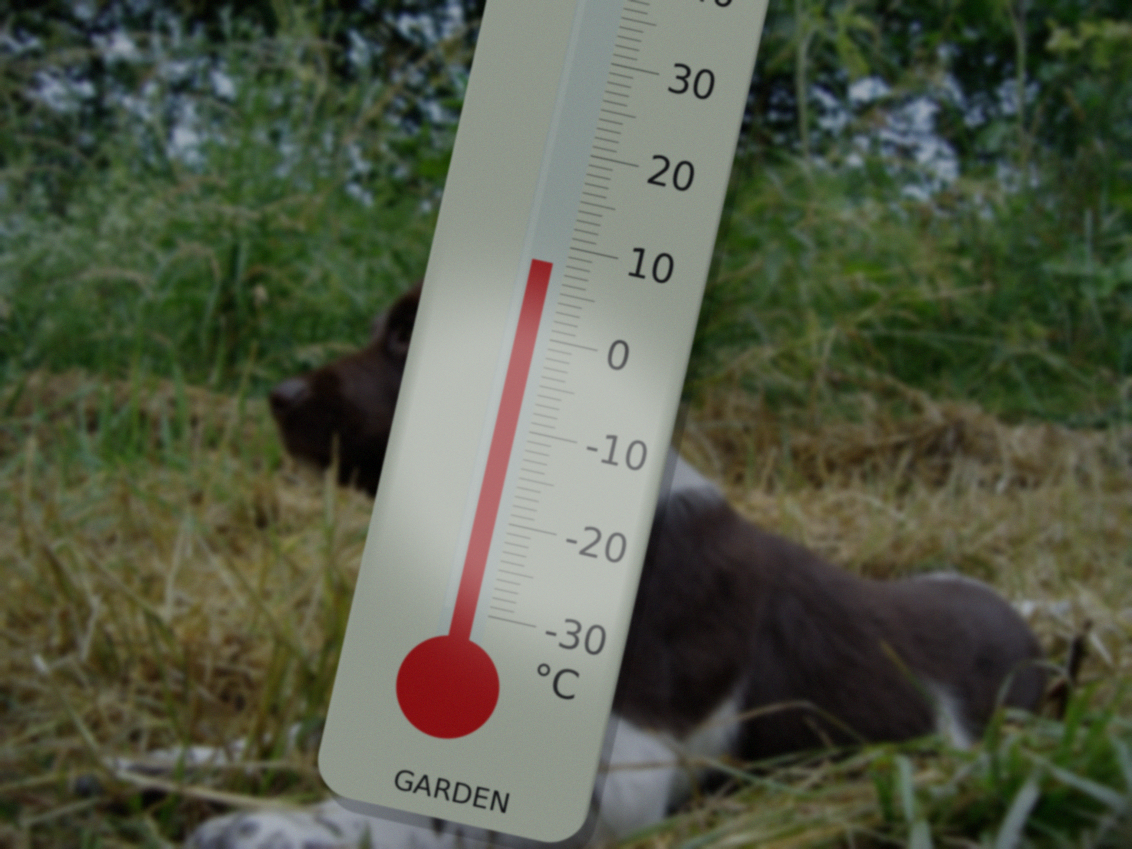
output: 8; °C
